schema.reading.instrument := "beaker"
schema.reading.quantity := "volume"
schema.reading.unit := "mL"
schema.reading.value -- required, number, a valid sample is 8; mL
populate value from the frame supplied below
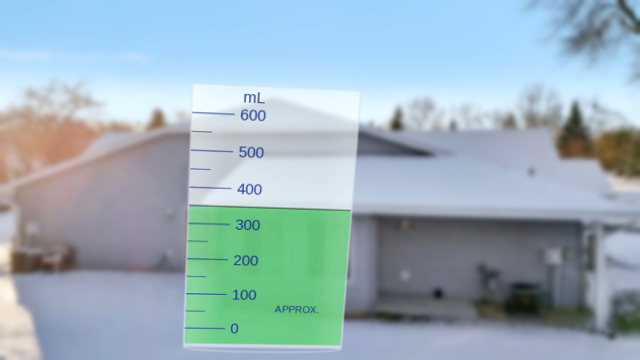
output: 350; mL
